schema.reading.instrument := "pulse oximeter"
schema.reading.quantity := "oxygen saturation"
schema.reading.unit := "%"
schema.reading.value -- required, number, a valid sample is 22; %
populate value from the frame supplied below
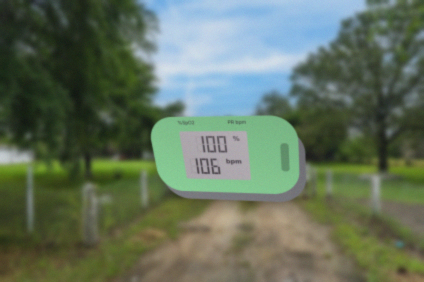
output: 100; %
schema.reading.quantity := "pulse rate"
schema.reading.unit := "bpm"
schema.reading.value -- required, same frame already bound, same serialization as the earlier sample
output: 106; bpm
